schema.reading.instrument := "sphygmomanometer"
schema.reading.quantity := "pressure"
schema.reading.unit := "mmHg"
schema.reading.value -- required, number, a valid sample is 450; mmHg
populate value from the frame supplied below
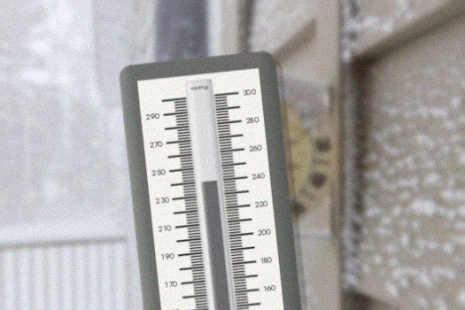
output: 240; mmHg
